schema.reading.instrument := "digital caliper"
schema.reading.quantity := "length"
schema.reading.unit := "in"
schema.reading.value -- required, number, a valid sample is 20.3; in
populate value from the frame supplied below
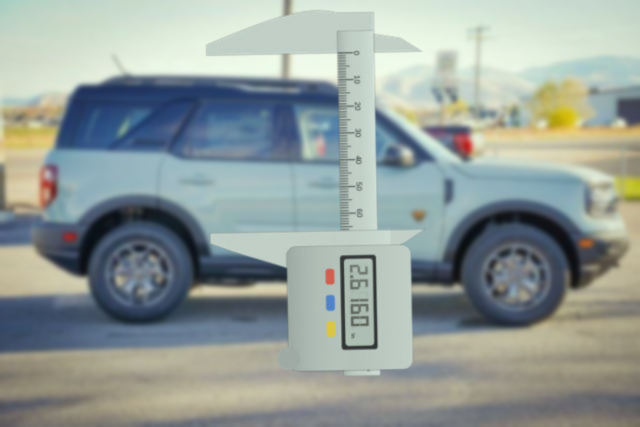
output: 2.6160; in
